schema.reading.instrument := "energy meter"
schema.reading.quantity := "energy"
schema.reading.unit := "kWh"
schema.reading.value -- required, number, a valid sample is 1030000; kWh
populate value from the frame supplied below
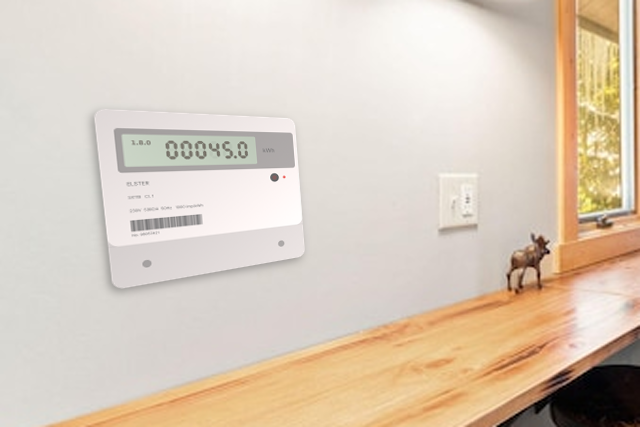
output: 45.0; kWh
